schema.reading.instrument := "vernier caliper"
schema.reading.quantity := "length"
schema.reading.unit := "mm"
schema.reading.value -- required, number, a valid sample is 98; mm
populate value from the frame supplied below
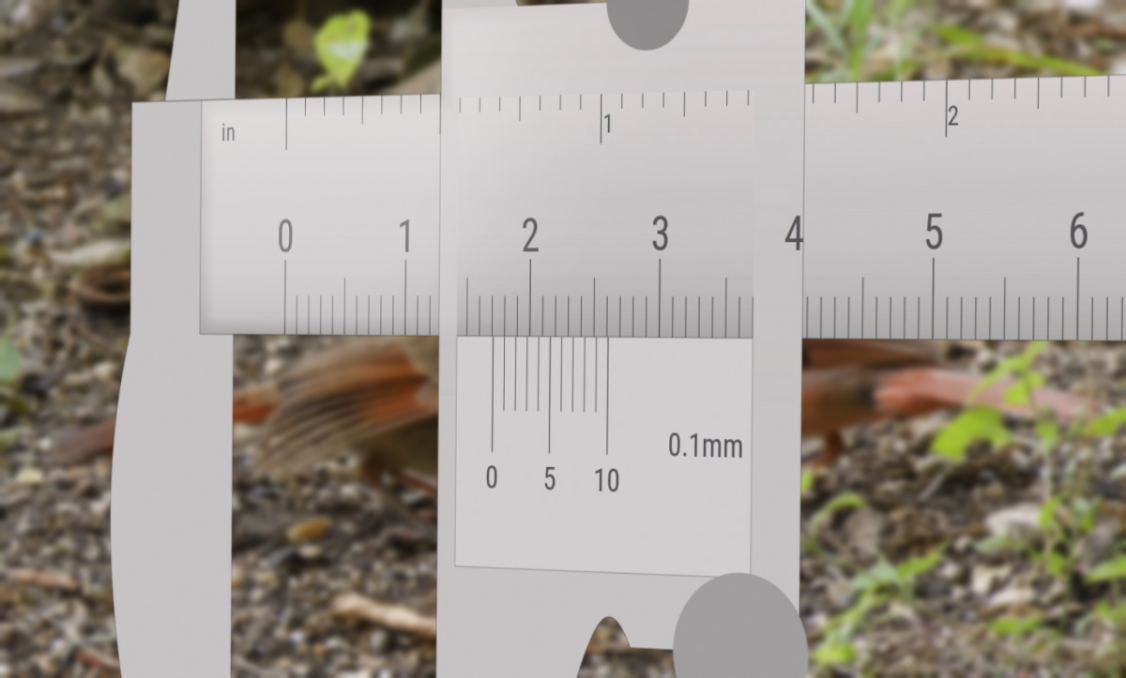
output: 17.1; mm
